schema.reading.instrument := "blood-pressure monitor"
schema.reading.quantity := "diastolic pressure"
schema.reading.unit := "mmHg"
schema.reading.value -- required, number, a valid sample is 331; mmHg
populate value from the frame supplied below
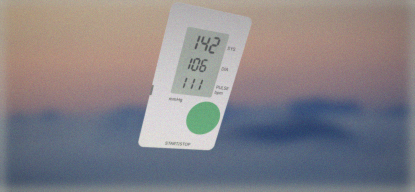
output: 106; mmHg
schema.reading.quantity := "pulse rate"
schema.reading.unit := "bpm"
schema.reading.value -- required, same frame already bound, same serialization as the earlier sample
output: 111; bpm
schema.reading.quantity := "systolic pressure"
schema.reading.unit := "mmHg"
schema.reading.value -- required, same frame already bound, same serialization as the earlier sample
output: 142; mmHg
